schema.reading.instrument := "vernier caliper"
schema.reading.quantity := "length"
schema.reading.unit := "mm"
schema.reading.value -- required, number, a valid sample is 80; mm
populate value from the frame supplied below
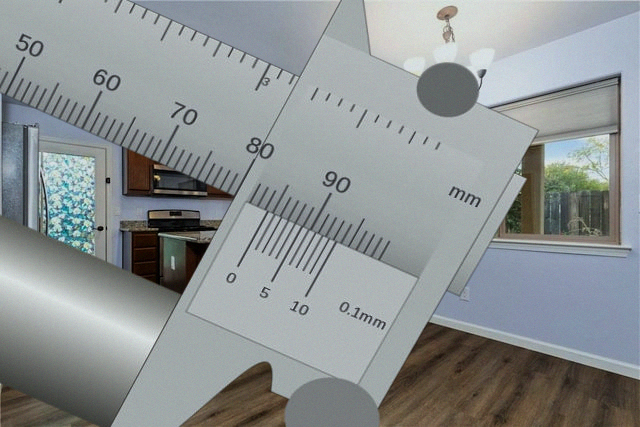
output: 84.4; mm
